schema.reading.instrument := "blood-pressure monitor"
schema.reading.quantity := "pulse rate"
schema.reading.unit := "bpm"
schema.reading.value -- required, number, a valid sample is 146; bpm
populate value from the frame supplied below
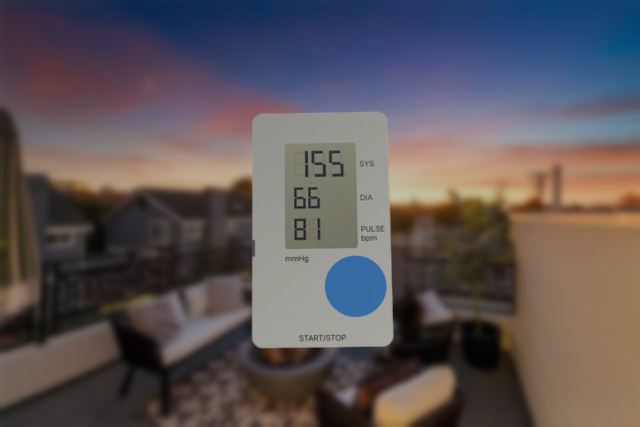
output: 81; bpm
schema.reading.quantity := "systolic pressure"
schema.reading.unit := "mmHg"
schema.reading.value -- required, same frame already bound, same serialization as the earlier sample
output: 155; mmHg
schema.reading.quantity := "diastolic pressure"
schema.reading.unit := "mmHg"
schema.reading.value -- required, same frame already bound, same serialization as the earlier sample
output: 66; mmHg
